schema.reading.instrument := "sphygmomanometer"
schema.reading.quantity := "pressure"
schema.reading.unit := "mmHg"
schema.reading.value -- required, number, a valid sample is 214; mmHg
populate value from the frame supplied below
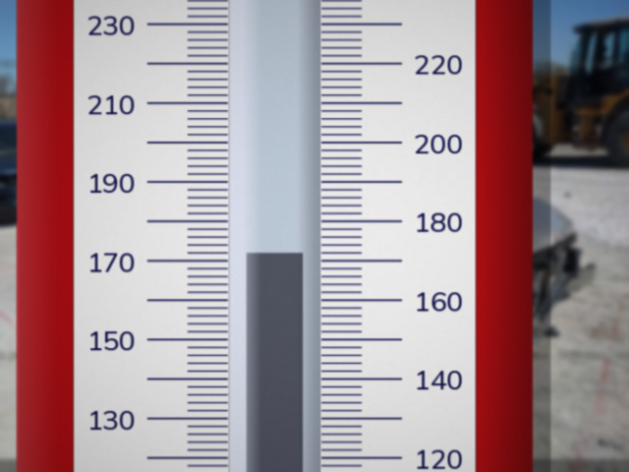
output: 172; mmHg
